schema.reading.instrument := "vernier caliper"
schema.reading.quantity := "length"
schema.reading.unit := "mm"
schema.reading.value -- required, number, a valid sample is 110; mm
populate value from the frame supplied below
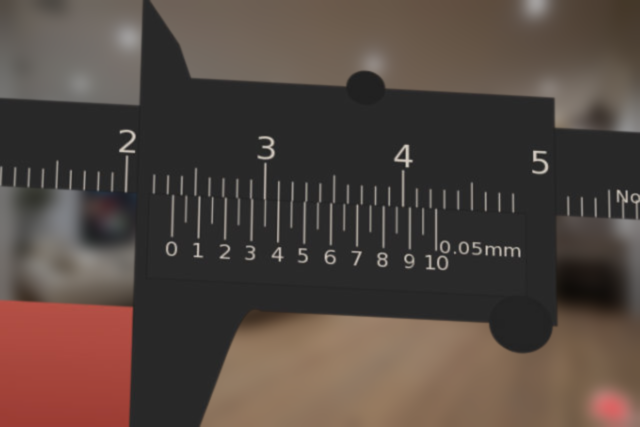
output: 23.4; mm
